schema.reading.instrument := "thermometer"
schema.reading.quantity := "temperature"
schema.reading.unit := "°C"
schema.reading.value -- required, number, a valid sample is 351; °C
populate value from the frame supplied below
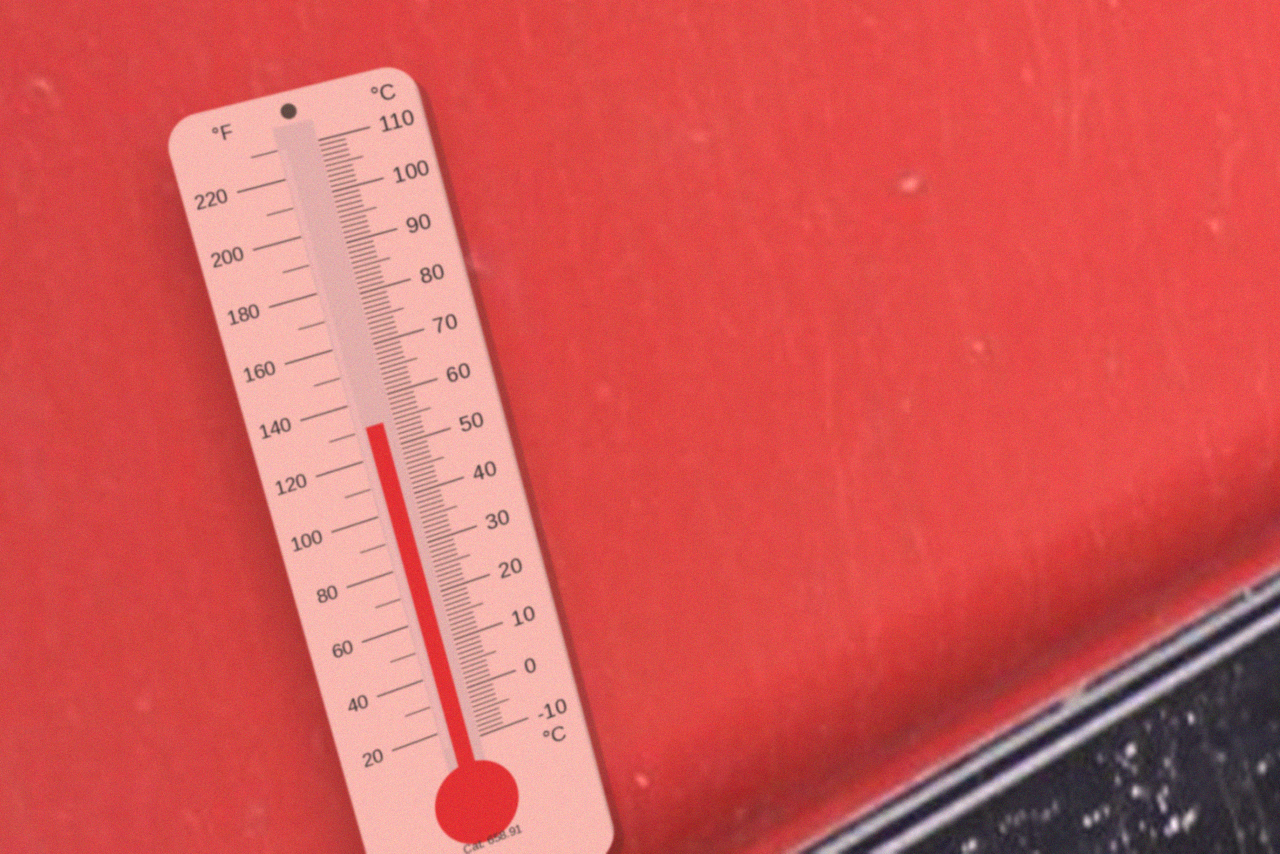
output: 55; °C
